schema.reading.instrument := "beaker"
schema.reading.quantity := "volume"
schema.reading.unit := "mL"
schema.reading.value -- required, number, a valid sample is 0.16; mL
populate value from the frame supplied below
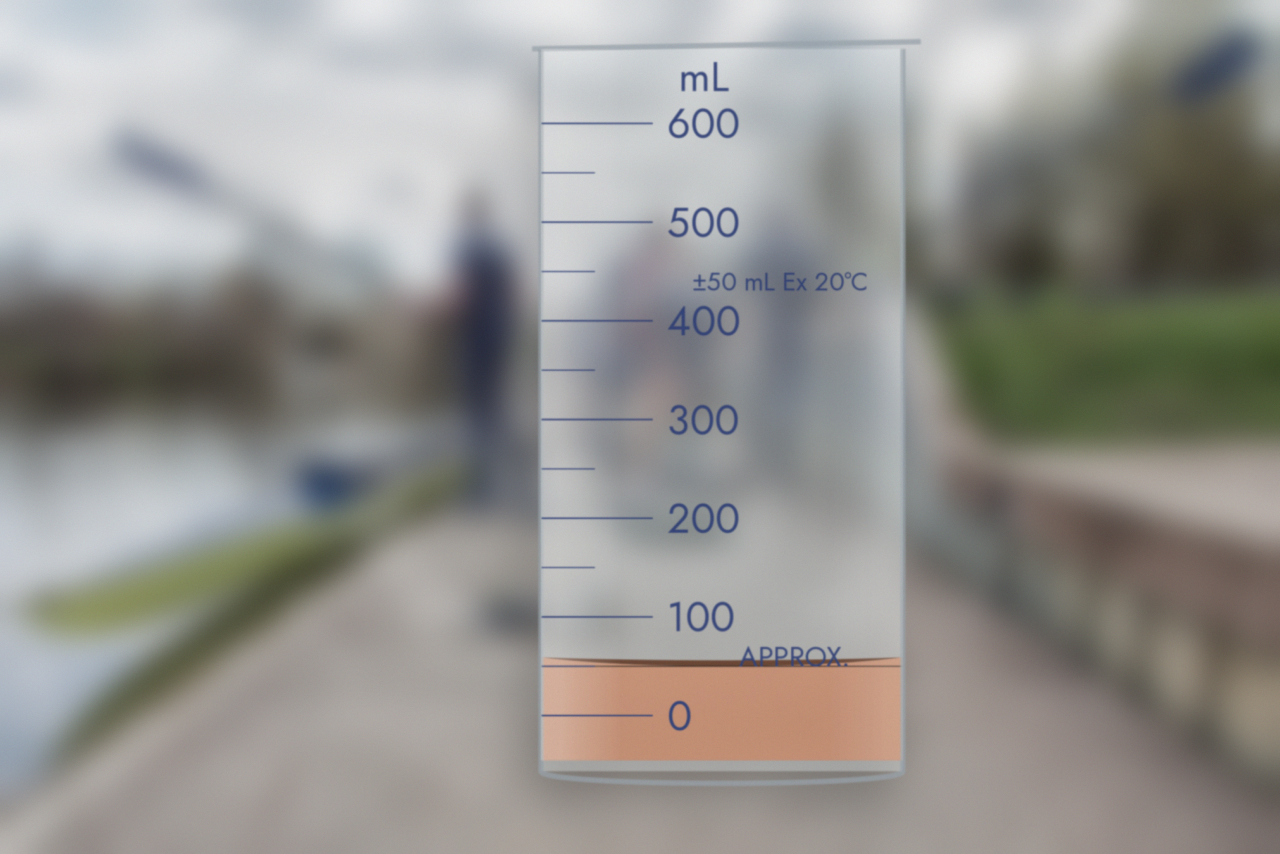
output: 50; mL
